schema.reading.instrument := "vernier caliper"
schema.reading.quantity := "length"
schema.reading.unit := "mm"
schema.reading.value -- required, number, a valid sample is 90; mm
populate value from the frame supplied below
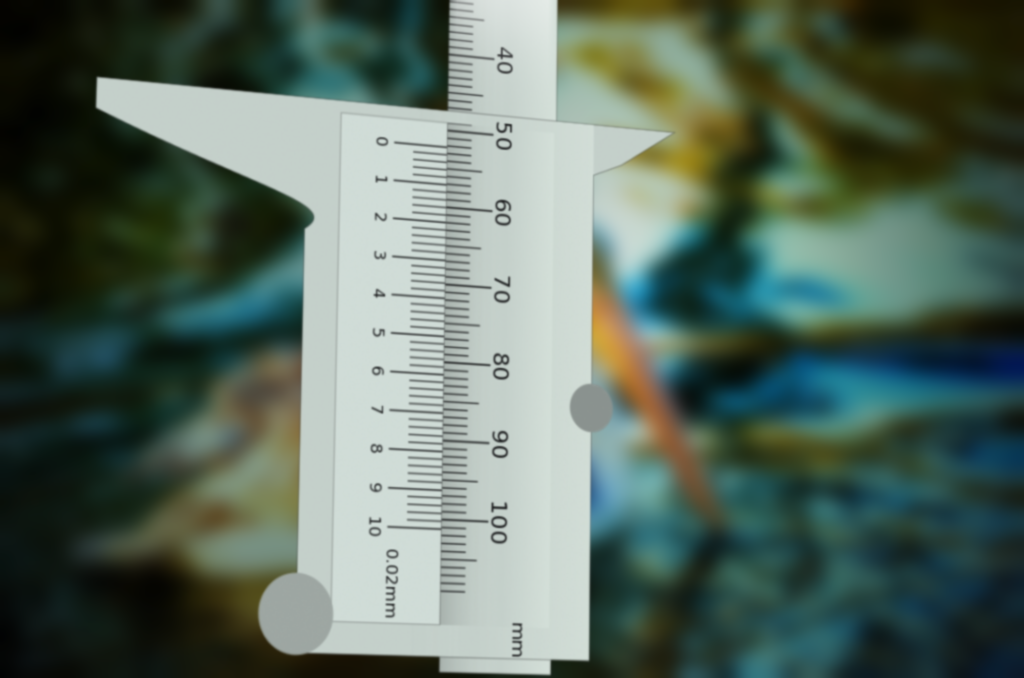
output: 52.2; mm
